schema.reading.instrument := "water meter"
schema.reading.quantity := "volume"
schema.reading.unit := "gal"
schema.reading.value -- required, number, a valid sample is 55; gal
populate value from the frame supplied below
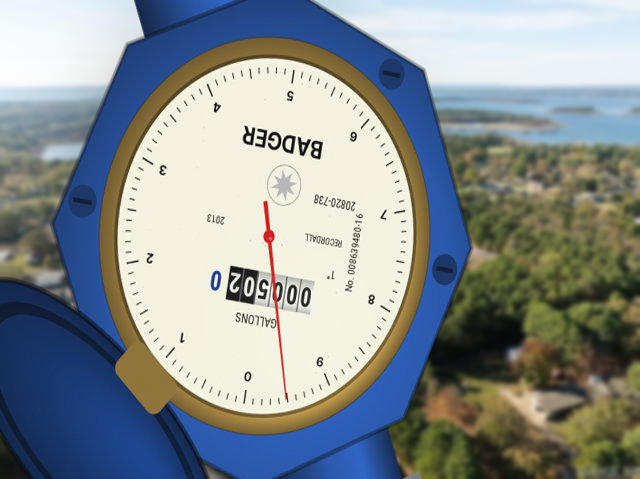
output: 5019.5; gal
